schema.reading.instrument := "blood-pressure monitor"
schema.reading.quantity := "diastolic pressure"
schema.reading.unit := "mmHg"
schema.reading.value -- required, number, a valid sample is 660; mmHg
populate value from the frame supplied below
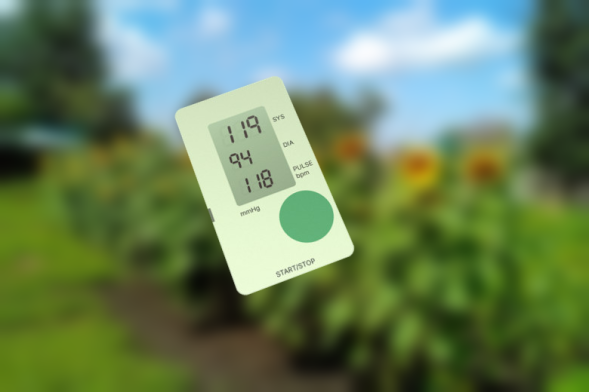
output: 94; mmHg
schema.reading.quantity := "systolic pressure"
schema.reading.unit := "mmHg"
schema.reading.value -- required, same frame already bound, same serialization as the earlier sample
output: 119; mmHg
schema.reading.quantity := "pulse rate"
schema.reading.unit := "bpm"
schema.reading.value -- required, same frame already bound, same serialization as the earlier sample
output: 118; bpm
